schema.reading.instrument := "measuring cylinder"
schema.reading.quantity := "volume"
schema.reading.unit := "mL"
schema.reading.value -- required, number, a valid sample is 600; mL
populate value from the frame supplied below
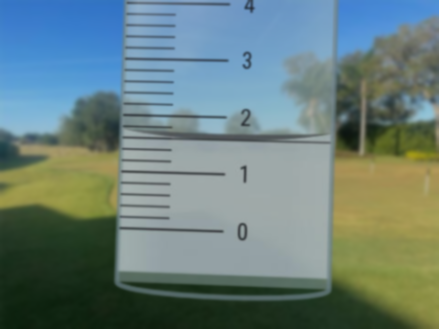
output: 1.6; mL
